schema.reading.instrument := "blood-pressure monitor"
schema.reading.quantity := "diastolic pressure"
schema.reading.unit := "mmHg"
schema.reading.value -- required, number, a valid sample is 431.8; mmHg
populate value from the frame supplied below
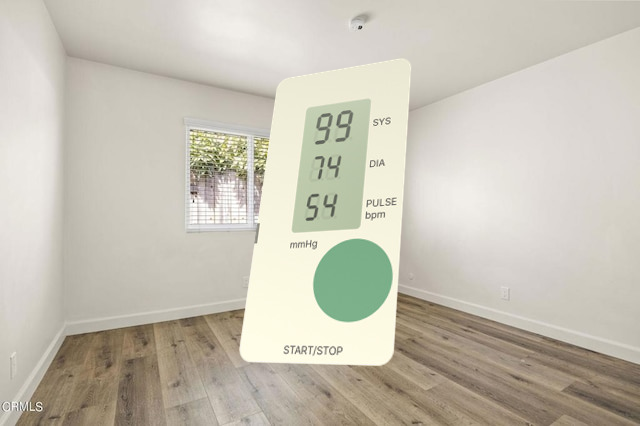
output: 74; mmHg
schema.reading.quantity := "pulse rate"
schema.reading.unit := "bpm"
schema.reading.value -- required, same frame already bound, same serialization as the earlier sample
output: 54; bpm
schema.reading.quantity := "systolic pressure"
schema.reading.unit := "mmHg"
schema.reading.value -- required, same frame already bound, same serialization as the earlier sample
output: 99; mmHg
